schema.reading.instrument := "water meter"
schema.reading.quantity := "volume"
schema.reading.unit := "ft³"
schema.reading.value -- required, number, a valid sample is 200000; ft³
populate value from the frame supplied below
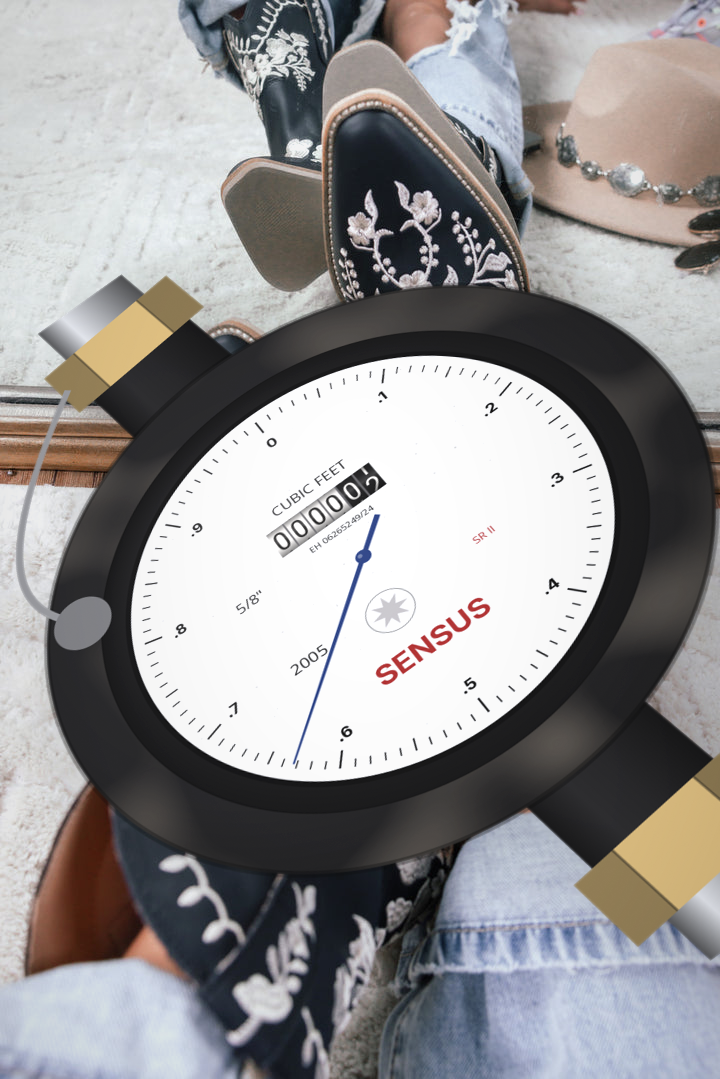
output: 1.63; ft³
